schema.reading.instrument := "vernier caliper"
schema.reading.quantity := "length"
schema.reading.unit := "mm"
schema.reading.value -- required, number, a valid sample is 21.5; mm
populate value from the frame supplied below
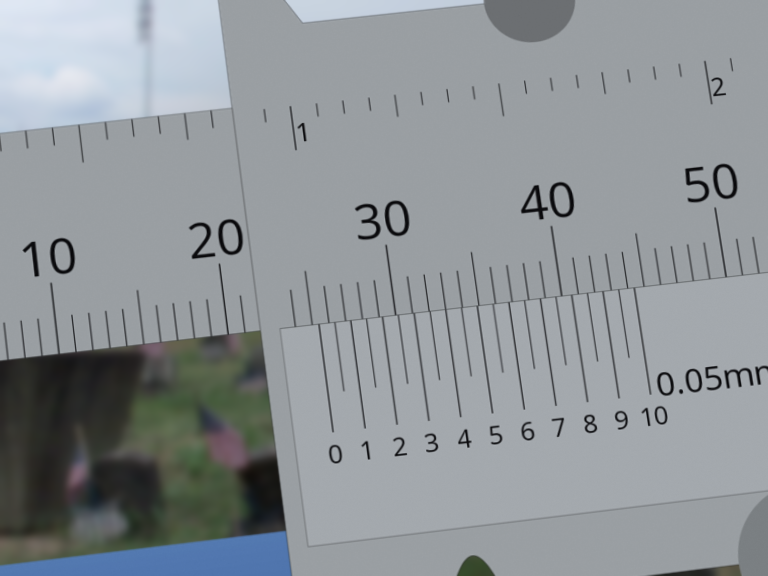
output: 25.4; mm
